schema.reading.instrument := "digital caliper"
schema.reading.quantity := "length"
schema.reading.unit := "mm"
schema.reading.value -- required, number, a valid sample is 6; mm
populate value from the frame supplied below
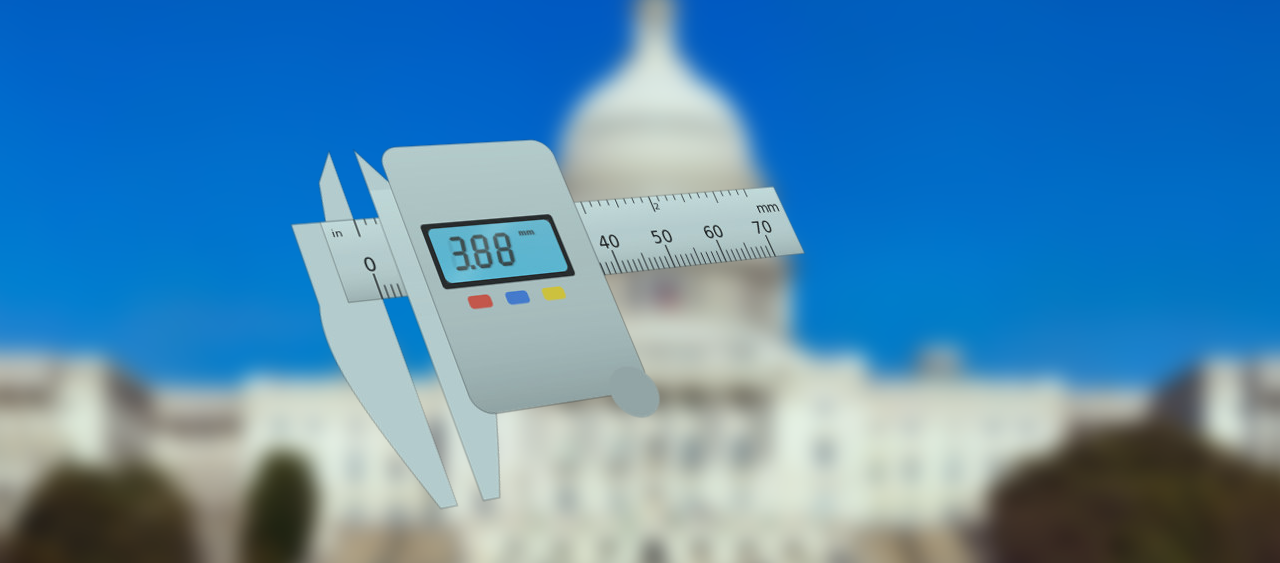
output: 3.88; mm
